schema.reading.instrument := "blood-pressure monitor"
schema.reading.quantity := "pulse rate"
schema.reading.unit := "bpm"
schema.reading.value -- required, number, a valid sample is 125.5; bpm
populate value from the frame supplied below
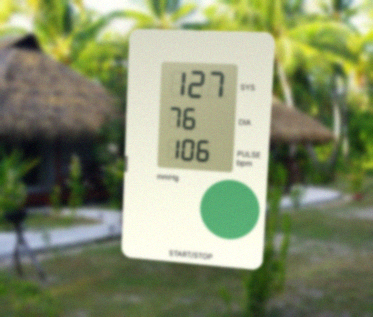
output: 106; bpm
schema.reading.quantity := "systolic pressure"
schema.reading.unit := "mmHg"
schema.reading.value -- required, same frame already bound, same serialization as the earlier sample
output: 127; mmHg
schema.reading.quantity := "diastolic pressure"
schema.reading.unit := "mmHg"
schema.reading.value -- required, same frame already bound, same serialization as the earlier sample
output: 76; mmHg
